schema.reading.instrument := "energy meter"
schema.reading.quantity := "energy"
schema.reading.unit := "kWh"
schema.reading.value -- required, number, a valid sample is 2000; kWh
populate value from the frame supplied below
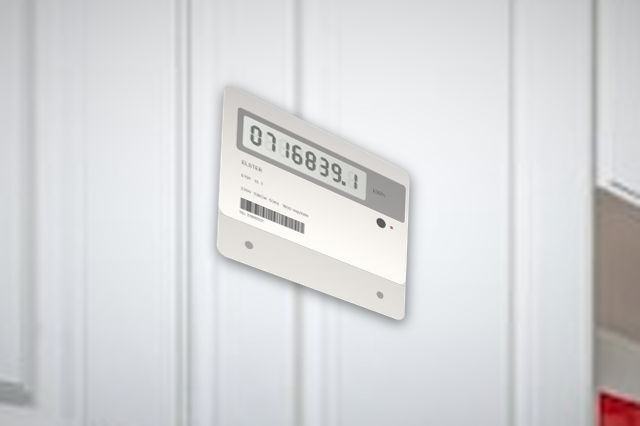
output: 716839.1; kWh
